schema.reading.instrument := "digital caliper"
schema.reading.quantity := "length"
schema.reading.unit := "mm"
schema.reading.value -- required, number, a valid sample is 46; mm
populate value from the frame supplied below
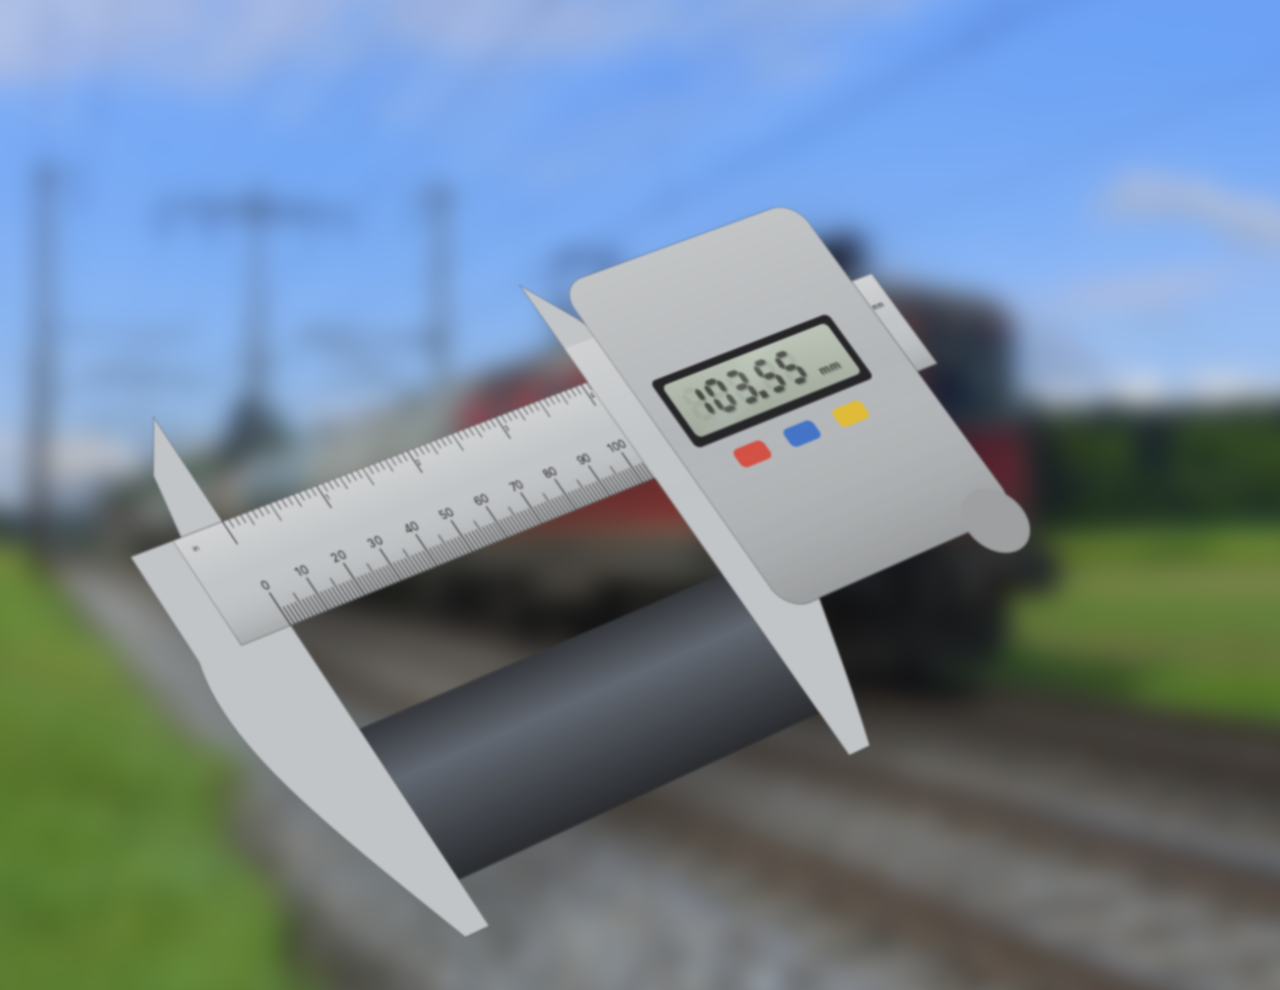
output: 103.55; mm
